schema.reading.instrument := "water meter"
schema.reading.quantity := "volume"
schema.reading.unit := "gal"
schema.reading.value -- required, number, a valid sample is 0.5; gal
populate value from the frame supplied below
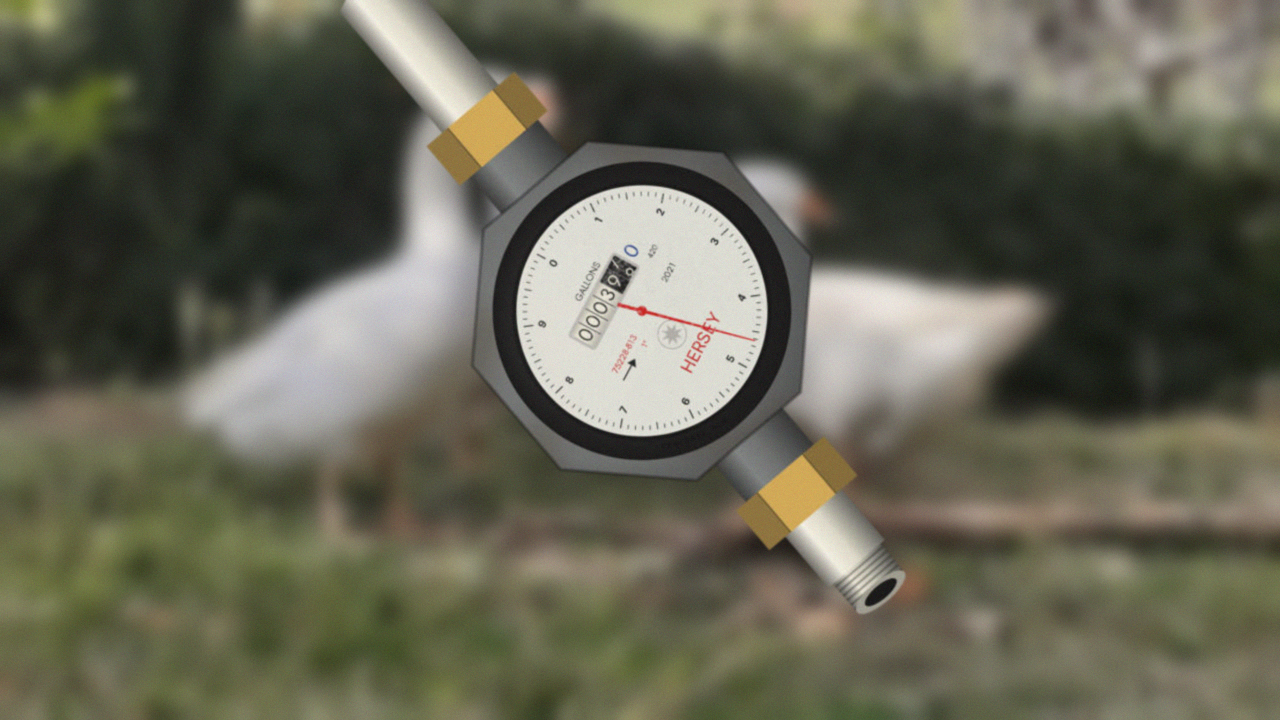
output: 3974.6; gal
